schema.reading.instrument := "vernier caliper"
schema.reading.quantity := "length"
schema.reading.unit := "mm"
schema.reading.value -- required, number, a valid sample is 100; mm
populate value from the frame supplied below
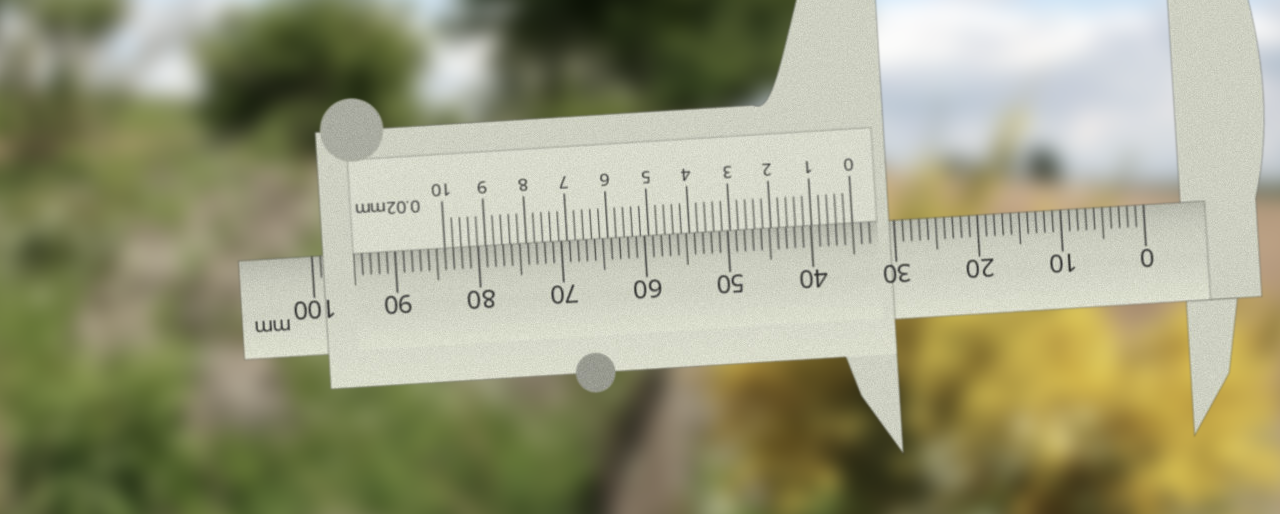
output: 35.0; mm
